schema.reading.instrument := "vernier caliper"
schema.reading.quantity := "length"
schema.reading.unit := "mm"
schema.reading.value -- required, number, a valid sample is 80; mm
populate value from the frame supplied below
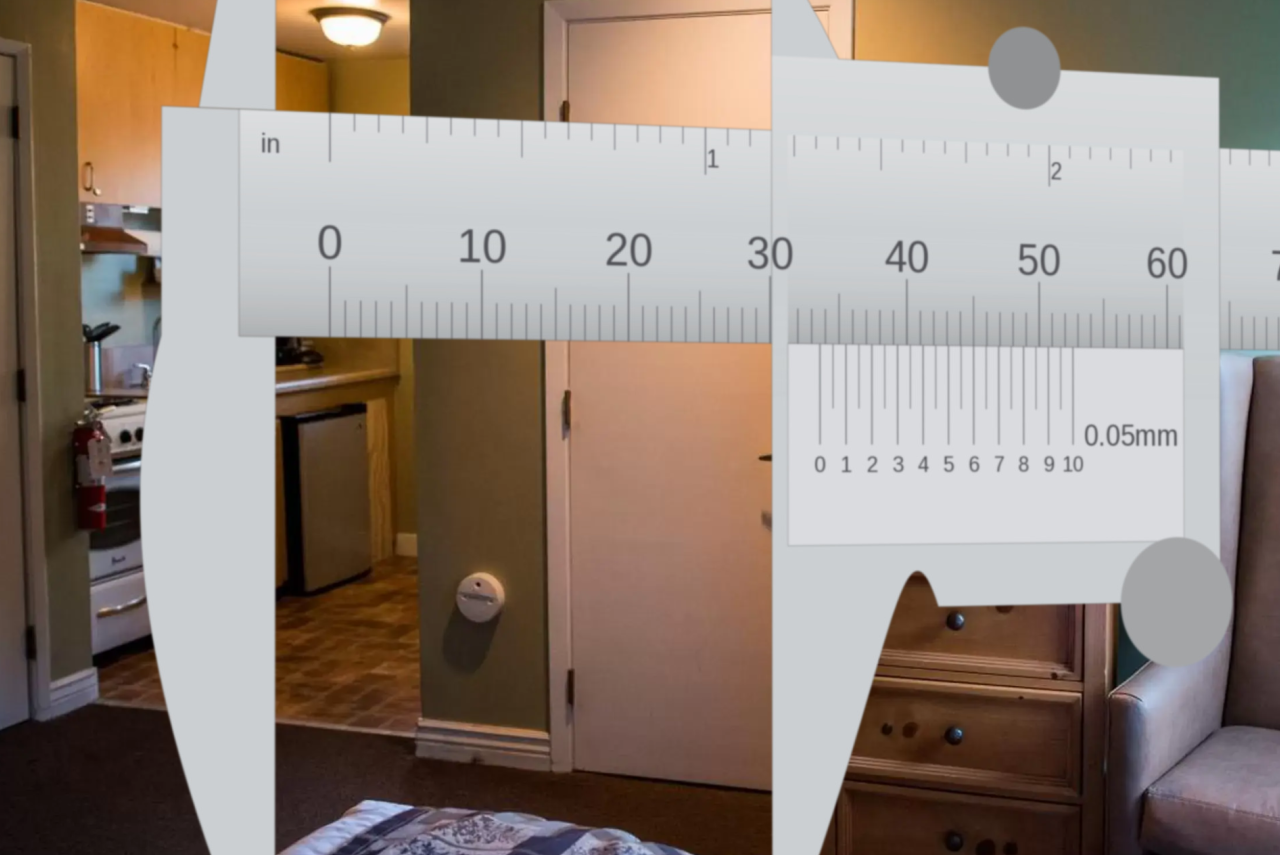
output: 33.6; mm
